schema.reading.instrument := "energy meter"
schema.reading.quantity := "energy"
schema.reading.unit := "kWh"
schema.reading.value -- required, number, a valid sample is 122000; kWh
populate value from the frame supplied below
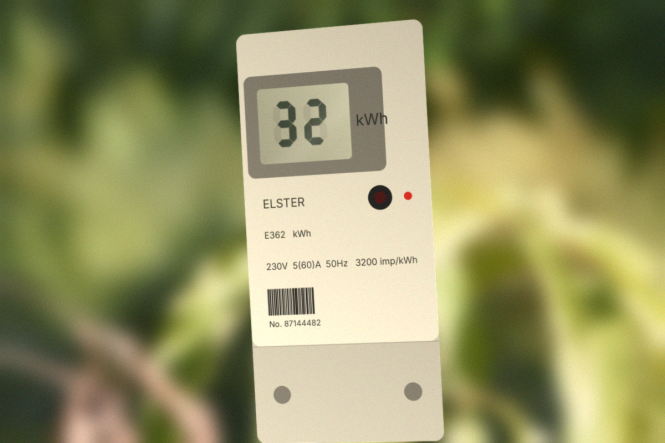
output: 32; kWh
